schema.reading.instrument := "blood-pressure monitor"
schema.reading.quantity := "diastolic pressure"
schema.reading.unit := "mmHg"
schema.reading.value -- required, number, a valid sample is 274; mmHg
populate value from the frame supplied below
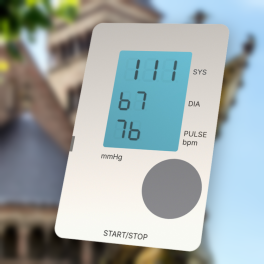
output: 67; mmHg
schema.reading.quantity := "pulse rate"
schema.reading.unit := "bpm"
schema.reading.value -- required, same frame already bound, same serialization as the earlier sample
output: 76; bpm
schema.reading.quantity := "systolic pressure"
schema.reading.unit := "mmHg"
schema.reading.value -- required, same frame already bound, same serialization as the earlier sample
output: 111; mmHg
